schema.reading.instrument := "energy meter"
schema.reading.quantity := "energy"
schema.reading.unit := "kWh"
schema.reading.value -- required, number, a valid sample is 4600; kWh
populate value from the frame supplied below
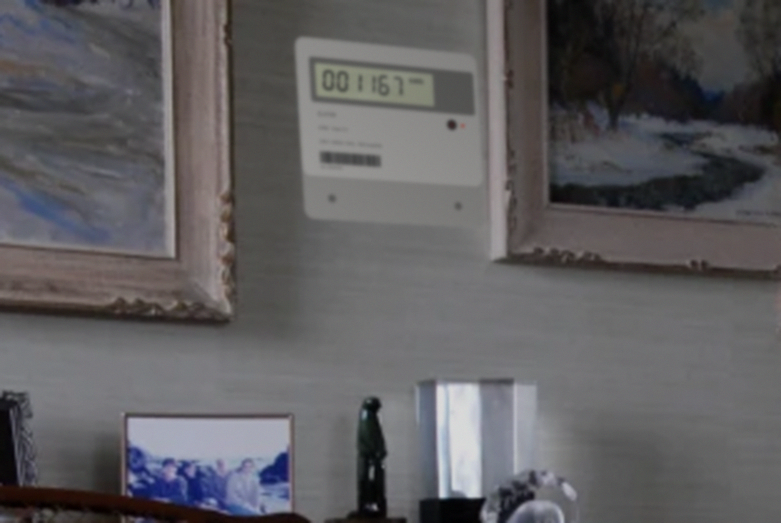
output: 1167; kWh
